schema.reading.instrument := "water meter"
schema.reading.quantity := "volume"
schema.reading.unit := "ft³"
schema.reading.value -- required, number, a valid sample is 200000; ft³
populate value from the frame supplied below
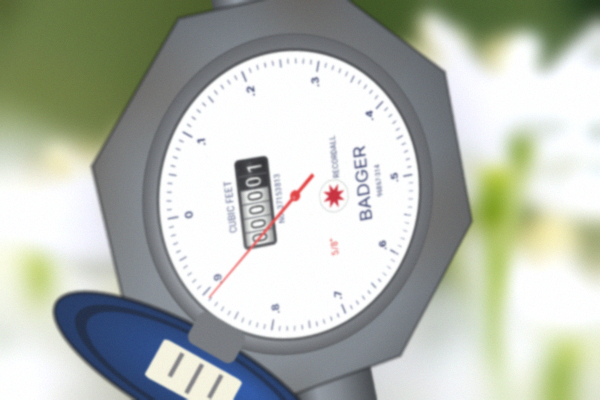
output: 0.89; ft³
